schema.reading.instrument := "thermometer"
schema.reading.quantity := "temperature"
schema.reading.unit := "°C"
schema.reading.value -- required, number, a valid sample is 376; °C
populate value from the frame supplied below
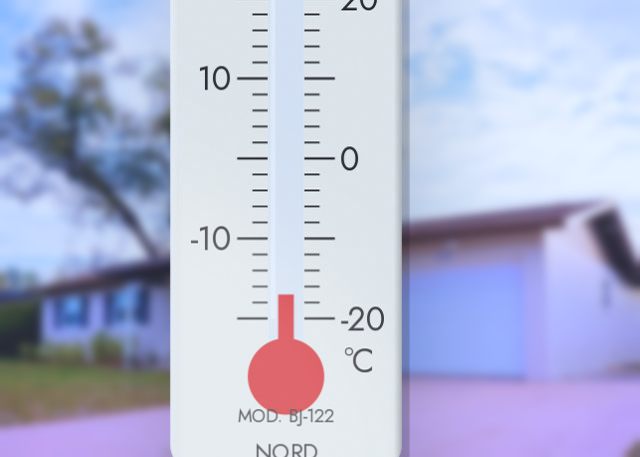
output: -17; °C
